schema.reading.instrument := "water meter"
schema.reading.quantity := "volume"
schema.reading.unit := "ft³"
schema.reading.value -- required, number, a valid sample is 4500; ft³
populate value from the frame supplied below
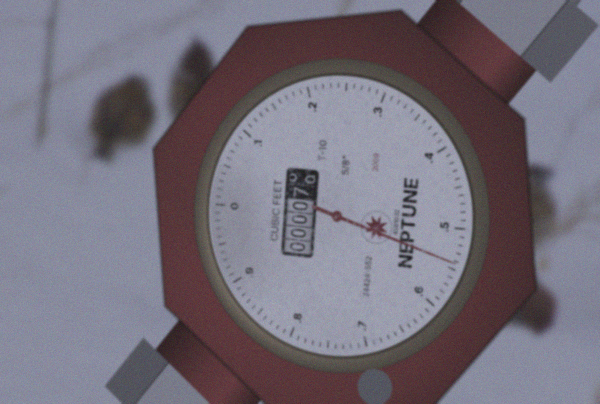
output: 78.54; ft³
